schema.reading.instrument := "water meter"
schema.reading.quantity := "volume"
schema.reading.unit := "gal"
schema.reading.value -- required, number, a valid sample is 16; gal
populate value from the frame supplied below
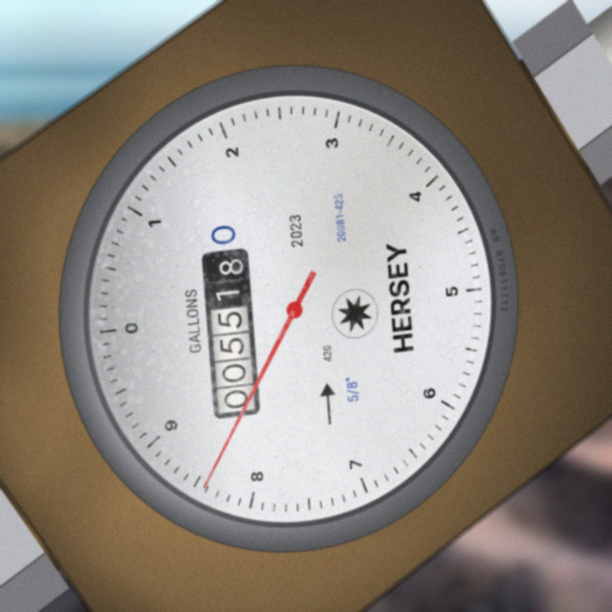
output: 55178.4; gal
